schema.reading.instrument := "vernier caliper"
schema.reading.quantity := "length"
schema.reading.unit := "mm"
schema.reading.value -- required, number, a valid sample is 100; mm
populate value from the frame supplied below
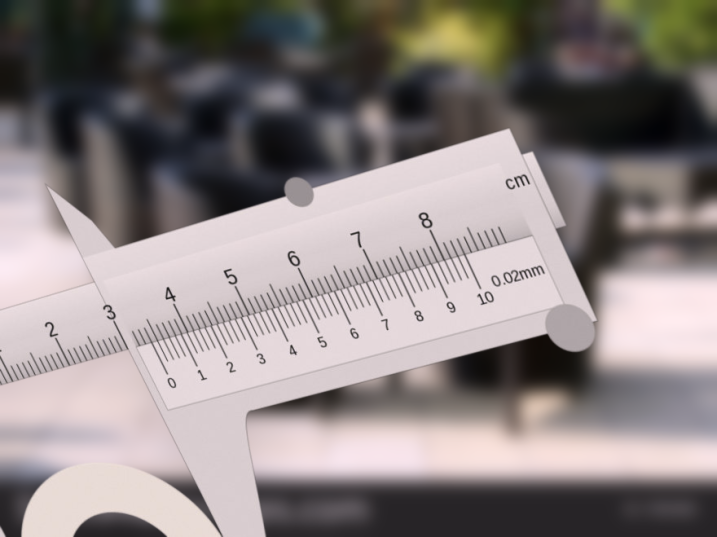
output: 34.0; mm
